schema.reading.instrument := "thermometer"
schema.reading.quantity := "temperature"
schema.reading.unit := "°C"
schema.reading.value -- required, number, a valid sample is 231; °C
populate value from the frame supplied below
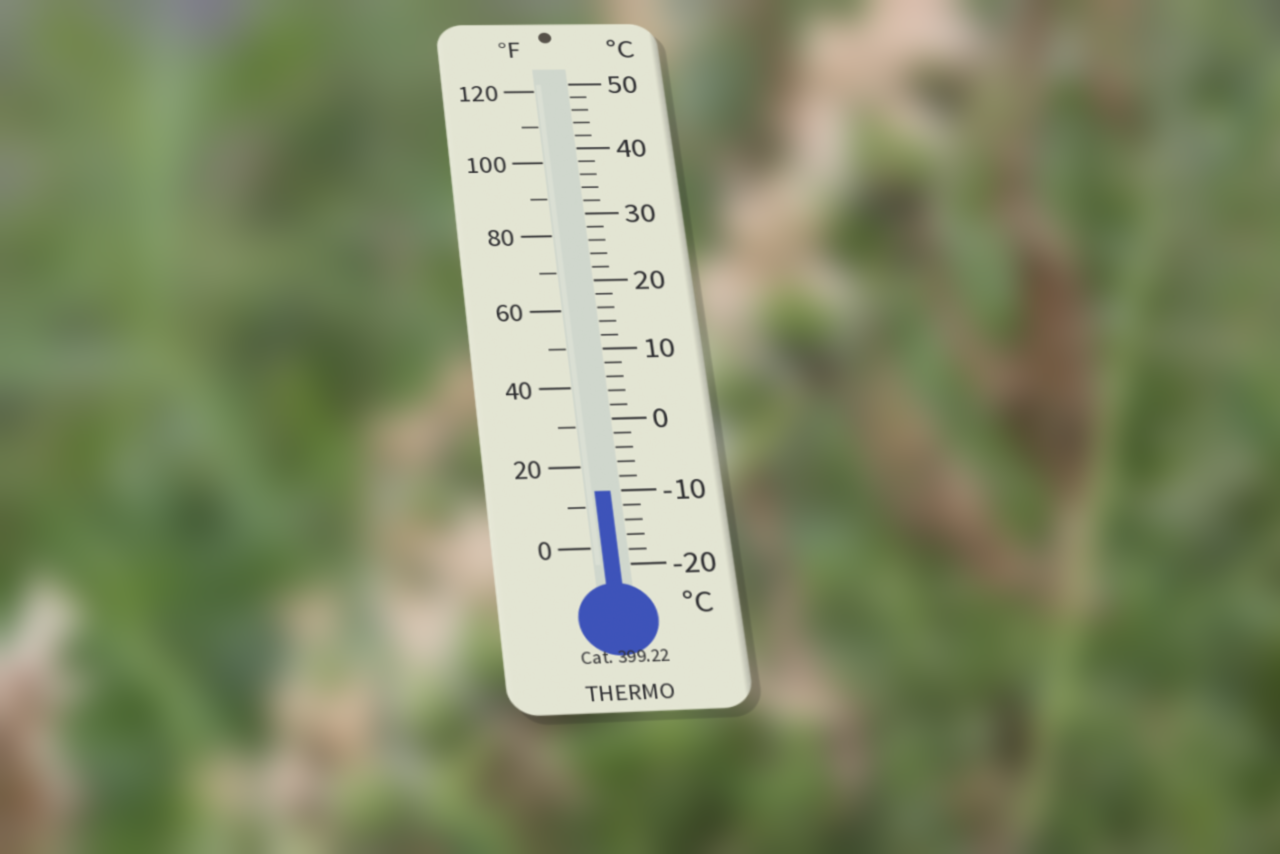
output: -10; °C
